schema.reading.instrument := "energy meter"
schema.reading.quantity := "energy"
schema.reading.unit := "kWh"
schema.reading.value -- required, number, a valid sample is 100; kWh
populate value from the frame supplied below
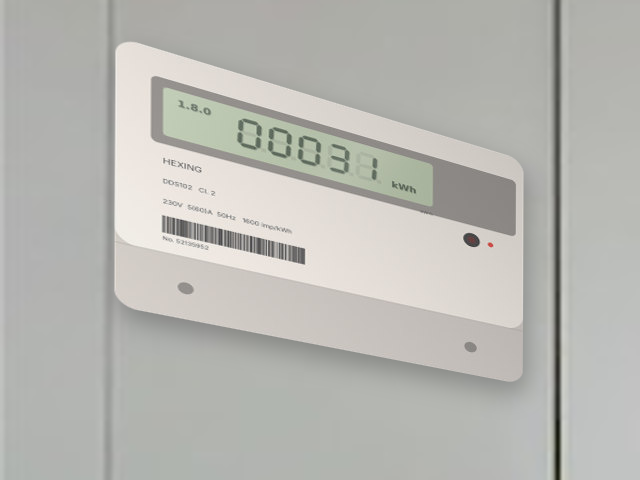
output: 31; kWh
